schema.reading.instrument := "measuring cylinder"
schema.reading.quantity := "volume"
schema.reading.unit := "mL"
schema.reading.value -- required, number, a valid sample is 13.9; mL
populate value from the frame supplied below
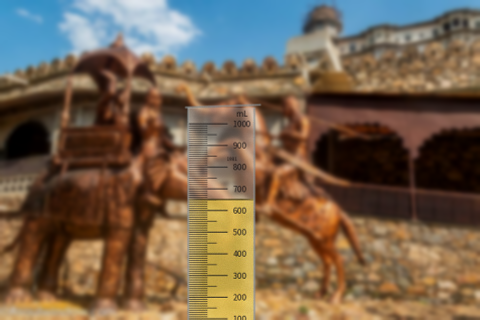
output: 650; mL
